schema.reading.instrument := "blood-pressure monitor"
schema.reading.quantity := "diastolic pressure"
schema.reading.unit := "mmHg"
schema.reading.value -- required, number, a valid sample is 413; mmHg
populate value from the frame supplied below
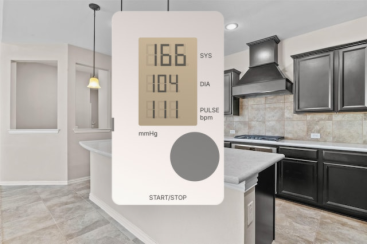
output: 104; mmHg
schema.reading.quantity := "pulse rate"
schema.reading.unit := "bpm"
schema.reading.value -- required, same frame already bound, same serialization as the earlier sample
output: 111; bpm
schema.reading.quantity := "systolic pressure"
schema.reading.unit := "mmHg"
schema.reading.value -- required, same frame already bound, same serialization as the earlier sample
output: 166; mmHg
